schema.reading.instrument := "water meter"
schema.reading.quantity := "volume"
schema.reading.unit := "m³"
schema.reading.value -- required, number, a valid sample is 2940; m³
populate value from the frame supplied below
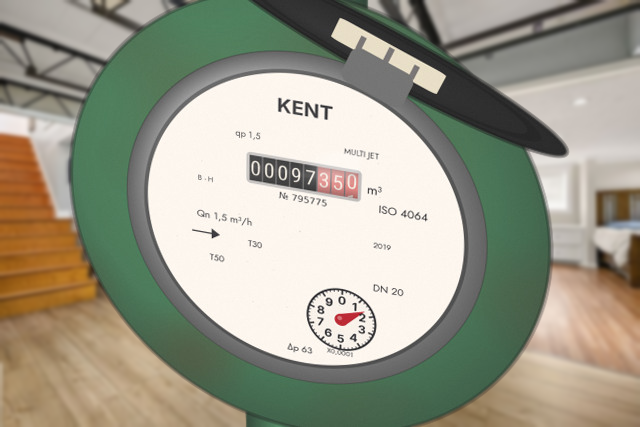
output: 97.3501; m³
